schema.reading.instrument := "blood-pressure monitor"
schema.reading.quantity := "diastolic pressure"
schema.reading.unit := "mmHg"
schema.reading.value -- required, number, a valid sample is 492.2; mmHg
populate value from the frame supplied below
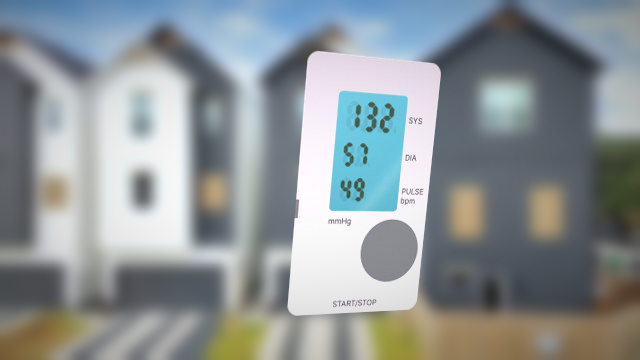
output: 57; mmHg
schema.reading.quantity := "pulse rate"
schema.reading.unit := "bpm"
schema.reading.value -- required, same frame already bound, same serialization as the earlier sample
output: 49; bpm
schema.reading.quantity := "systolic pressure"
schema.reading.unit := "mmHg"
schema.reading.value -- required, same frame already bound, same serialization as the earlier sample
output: 132; mmHg
